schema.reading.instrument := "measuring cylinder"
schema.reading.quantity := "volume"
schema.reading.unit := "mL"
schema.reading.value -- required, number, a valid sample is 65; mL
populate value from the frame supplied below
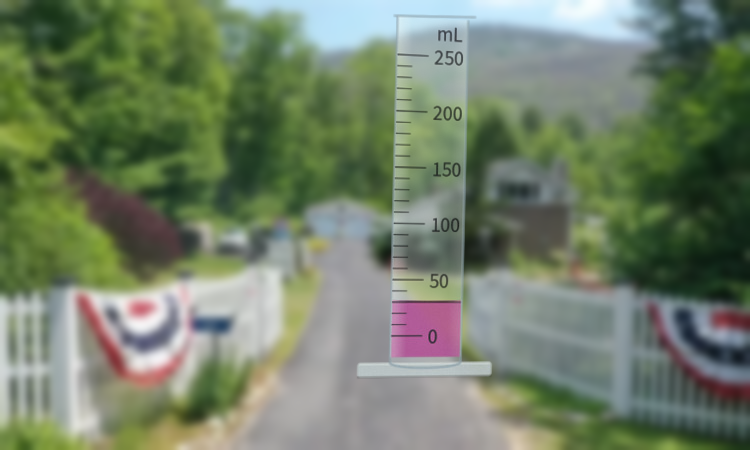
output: 30; mL
